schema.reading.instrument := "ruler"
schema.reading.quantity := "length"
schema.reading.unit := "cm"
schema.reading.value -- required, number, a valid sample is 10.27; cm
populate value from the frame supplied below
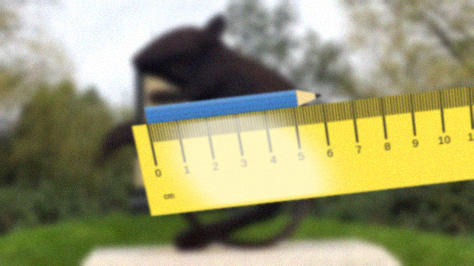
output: 6; cm
